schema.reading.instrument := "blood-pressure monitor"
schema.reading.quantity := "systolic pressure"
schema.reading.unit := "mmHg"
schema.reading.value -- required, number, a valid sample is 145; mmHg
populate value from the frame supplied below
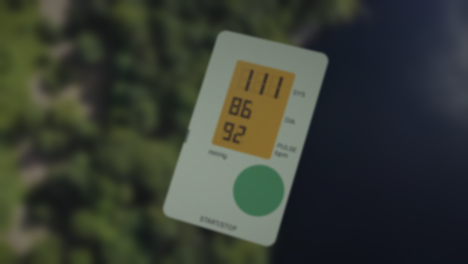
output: 111; mmHg
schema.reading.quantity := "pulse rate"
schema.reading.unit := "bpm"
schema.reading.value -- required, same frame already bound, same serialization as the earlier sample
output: 92; bpm
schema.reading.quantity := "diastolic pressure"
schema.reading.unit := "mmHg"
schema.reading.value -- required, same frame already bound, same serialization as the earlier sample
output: 86; mmHg
